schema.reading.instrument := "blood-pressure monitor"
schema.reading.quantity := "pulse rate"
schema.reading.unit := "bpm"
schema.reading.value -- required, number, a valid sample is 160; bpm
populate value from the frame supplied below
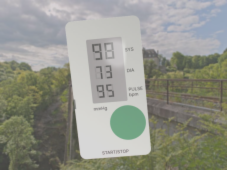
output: 95; bpm
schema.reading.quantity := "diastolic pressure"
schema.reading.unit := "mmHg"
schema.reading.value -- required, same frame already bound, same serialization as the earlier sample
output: 73; mmHg
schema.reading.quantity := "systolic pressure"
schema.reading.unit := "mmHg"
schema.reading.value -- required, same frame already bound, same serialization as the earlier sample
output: 98; mmHg
